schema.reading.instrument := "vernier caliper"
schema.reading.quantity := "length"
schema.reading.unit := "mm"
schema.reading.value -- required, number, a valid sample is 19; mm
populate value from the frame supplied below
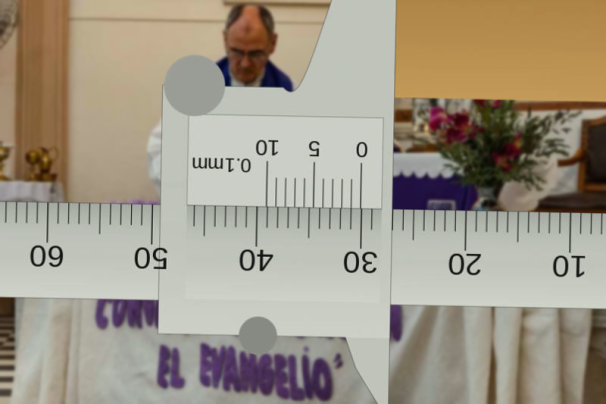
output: 30.1; mm
